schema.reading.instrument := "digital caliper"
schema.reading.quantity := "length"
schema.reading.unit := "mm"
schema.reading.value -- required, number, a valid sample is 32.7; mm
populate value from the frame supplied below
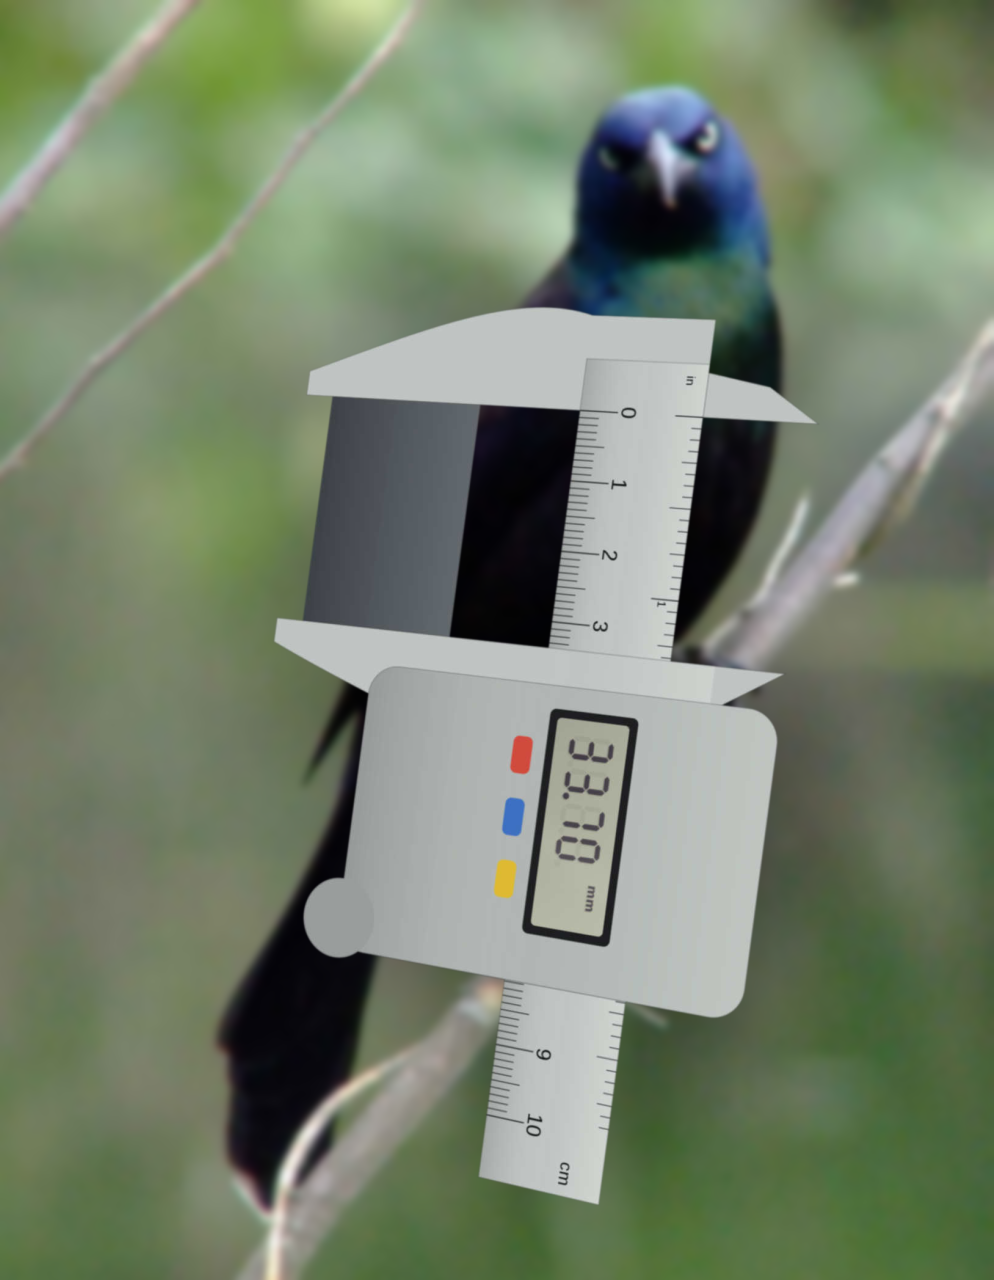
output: 33.70; mm
